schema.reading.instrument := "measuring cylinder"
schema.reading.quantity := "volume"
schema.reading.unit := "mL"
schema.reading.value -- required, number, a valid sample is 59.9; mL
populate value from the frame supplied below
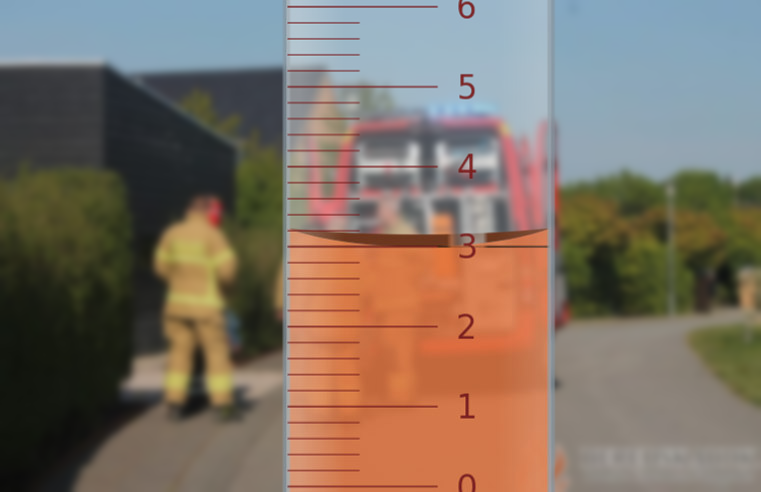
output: 3; mL
